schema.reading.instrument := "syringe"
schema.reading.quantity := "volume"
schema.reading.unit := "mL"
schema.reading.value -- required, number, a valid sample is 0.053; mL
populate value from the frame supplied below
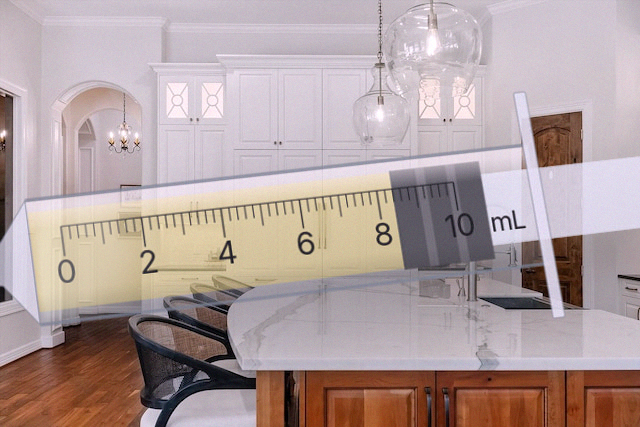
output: 8.4; mL
